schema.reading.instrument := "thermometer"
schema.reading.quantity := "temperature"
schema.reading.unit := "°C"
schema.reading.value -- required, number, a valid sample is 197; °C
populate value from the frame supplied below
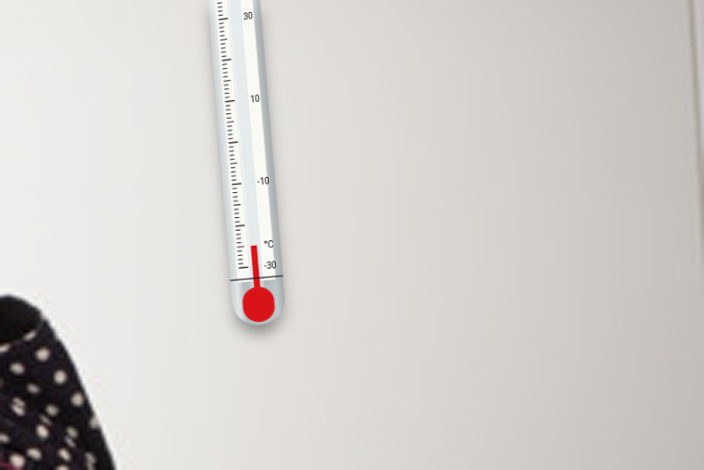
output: -25; °C
